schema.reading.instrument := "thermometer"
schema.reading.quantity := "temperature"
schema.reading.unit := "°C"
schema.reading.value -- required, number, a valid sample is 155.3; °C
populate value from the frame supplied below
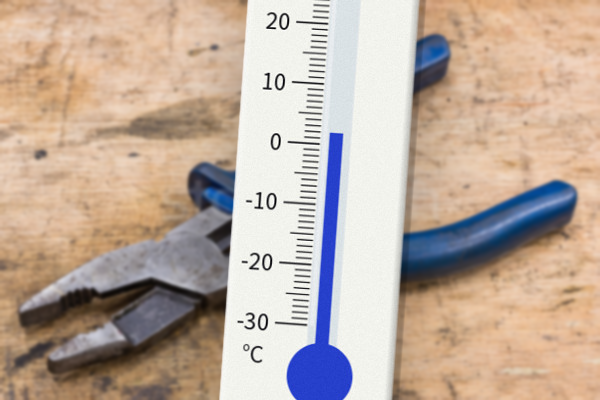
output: 2; °C
